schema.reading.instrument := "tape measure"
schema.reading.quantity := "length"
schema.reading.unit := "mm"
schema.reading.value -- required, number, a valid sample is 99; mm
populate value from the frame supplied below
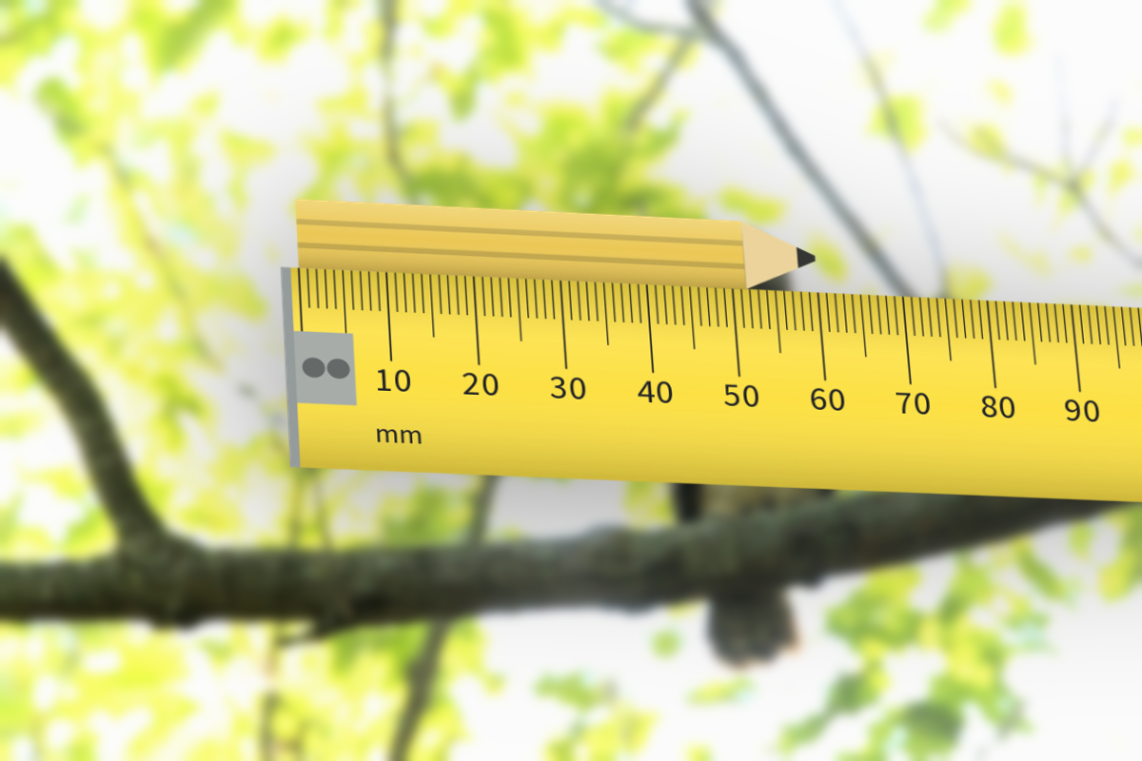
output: 60; mm
